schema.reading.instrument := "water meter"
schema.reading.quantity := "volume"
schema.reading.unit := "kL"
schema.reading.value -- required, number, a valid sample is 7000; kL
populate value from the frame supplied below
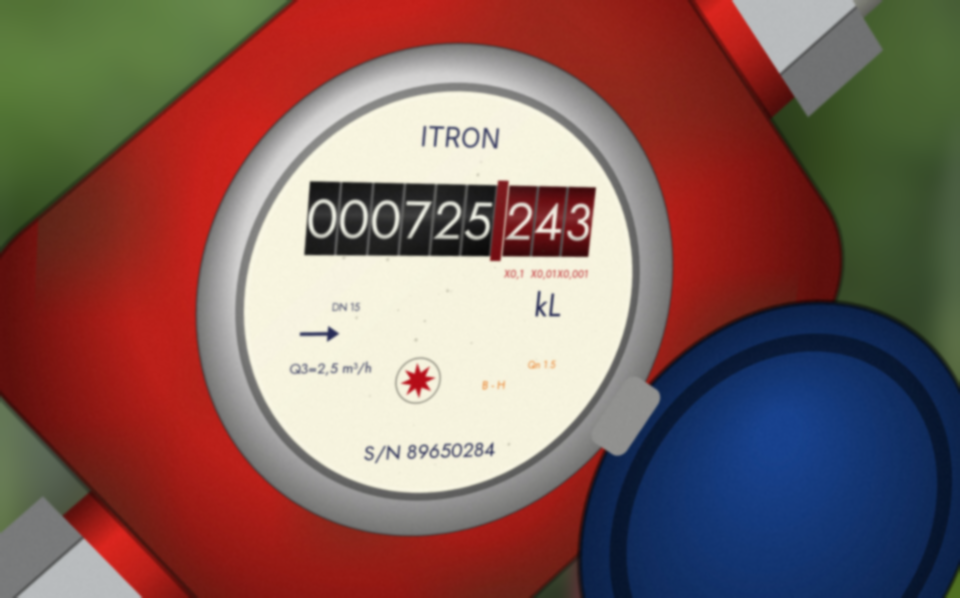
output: 725.243; kL
